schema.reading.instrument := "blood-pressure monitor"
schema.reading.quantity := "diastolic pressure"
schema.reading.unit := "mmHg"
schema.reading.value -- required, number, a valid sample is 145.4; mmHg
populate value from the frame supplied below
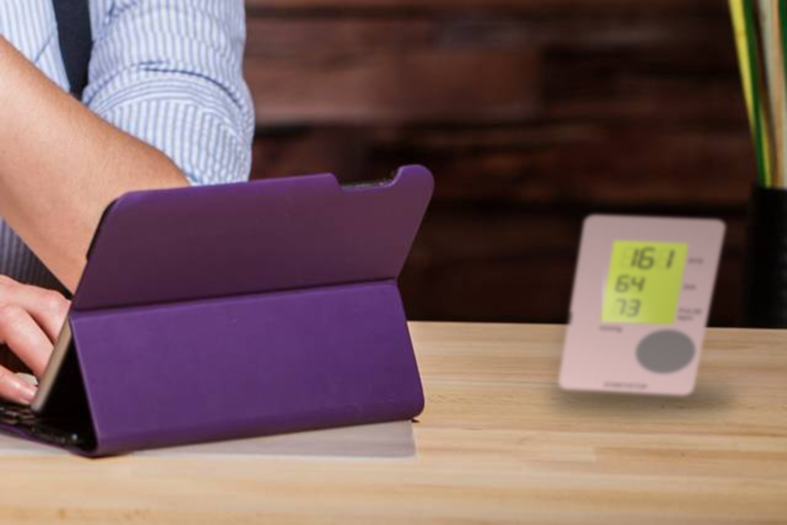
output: 64; mmHg
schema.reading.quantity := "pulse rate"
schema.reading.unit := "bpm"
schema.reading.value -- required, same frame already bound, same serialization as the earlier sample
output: 73; bpm
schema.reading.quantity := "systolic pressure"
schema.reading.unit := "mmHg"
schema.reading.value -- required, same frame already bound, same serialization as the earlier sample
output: 161; mmHg
